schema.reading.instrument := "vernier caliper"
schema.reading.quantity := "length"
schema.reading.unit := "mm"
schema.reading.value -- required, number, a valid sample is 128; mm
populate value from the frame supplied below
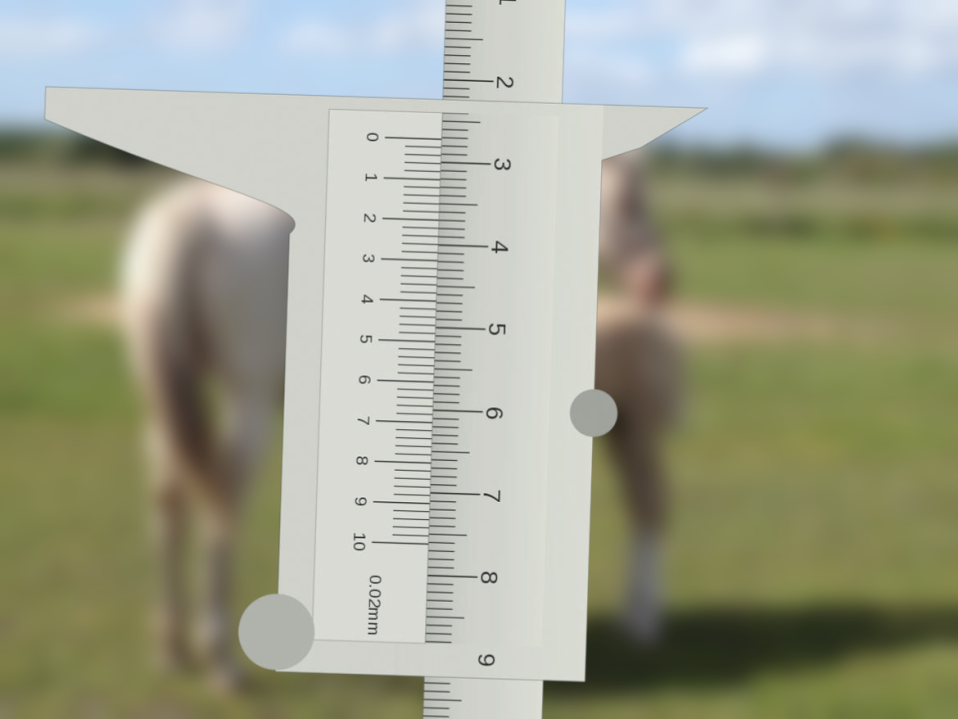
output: 27.2; mm
